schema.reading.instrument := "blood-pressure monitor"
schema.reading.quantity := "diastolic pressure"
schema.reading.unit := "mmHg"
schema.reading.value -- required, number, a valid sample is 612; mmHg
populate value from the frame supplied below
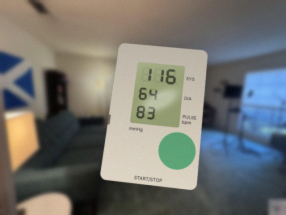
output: 64; mmHg
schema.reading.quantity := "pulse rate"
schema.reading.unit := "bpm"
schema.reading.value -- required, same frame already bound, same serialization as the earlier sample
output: 83; bpm
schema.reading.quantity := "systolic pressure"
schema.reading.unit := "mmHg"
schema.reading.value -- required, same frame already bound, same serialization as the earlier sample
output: 116; mmHg
